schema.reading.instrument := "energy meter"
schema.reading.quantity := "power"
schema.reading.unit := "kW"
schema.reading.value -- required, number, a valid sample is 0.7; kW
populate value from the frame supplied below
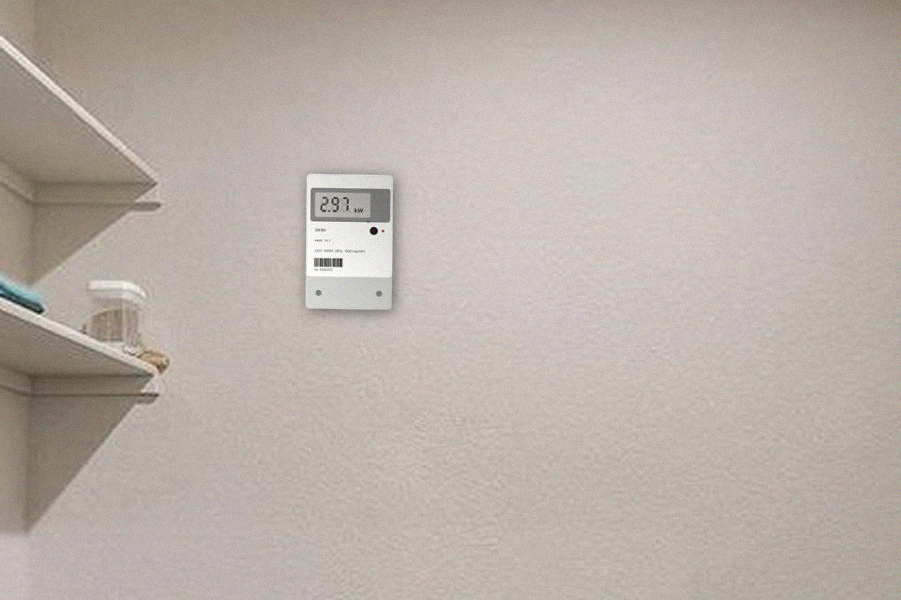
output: 2.97; kW
